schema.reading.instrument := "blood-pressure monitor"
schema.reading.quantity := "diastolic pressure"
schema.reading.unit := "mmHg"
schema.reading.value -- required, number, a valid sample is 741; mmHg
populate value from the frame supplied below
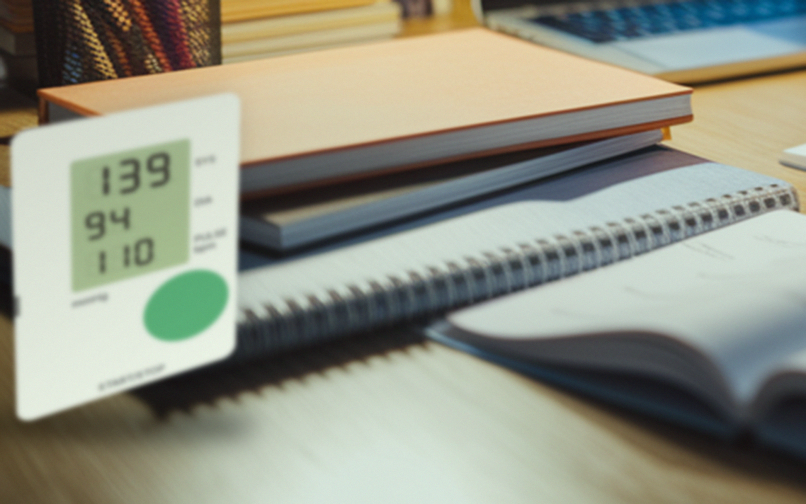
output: 94; mmHg
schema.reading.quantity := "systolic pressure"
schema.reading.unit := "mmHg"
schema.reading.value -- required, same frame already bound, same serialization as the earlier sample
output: 139; mmHg
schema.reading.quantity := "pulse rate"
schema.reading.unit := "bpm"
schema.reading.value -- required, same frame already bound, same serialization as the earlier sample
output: 110; bpm
